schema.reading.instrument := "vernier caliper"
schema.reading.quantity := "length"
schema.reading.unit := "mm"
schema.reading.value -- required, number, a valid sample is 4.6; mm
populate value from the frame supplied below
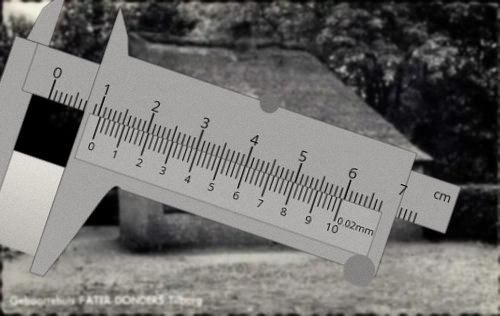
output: 10.5; mm
